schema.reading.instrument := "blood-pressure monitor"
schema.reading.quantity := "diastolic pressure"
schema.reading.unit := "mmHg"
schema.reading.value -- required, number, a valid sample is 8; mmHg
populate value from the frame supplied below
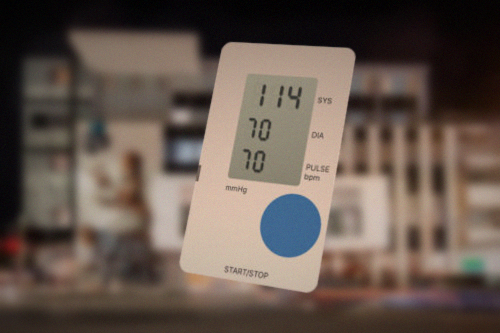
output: 70; mmHg
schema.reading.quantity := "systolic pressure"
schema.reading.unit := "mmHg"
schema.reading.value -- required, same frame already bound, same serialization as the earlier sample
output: 114; mmHg
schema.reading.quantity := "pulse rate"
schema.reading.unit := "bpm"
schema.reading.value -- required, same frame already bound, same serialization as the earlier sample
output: 70; bpm
